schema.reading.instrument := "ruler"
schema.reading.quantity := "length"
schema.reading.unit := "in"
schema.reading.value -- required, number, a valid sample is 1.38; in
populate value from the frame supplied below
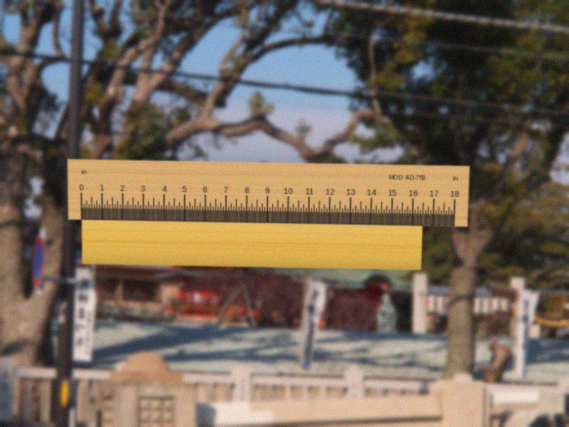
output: 16.5; in
